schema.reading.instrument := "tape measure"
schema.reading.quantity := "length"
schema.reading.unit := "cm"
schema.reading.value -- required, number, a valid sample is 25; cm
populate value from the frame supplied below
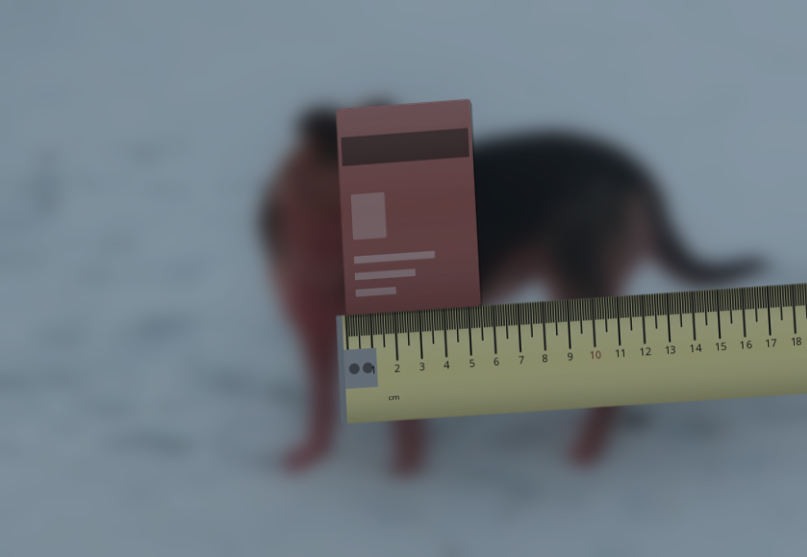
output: 5.5; cm
